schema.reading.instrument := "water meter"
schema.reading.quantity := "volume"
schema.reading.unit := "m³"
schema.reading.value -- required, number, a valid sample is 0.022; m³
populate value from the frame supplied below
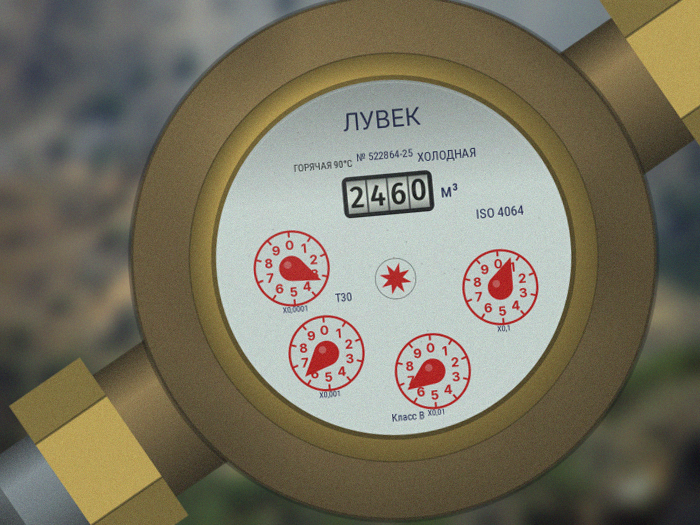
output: 2460.0663; m³
